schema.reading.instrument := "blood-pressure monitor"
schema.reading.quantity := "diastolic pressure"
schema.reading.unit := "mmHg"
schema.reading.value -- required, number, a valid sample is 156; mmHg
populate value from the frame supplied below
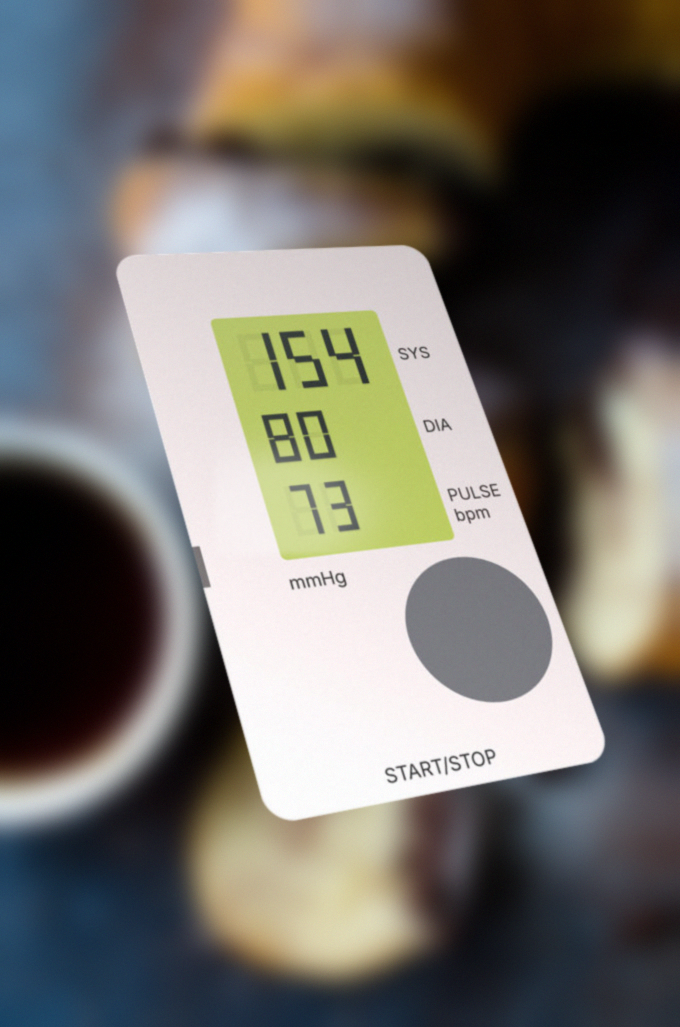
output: 80; mmHg
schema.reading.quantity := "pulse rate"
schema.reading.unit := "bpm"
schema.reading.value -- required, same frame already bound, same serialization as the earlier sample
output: 73; bpm
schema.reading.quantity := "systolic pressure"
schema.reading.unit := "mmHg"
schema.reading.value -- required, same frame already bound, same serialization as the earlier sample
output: 154; mmHg
